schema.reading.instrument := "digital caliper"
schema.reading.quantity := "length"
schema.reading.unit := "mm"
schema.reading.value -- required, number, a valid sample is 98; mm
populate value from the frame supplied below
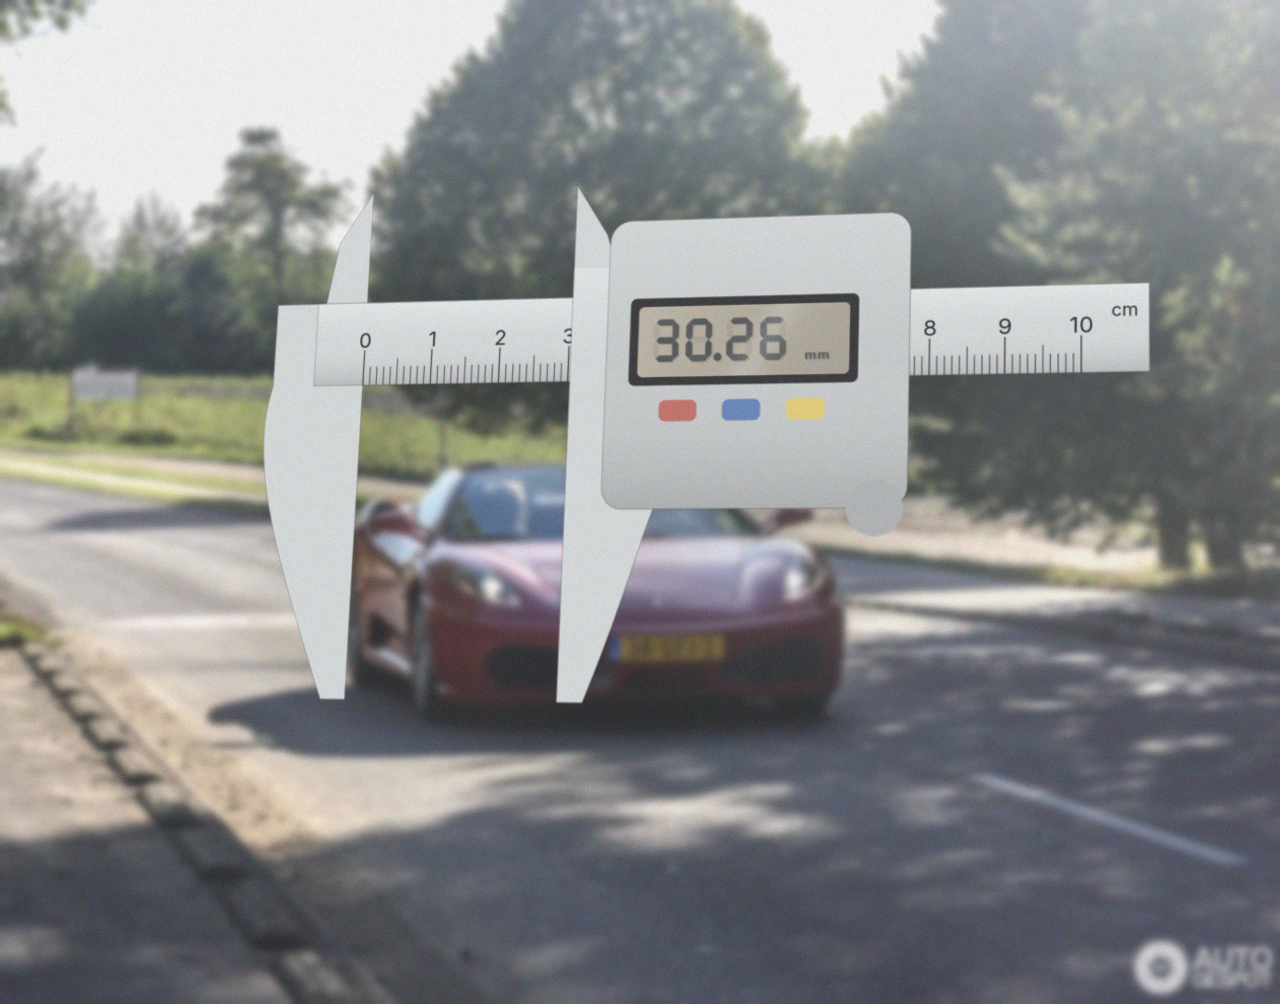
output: 30.26; mm
